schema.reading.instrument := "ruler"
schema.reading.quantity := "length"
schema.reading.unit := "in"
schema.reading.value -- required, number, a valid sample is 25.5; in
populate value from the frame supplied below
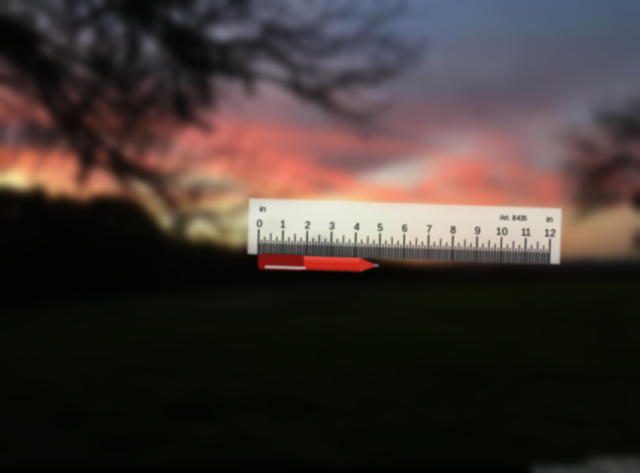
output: 5; in
